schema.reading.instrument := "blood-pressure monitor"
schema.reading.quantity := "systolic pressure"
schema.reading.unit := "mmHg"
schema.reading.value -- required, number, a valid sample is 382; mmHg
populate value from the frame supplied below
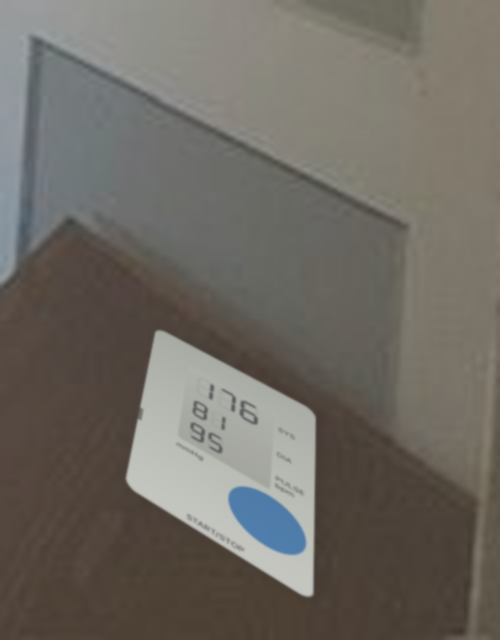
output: 176; mmHg
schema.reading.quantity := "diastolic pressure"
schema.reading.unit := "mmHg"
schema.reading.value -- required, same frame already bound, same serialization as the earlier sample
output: 81; mmHg
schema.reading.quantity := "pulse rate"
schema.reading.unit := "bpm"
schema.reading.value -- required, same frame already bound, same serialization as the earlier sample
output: 95; bpm
